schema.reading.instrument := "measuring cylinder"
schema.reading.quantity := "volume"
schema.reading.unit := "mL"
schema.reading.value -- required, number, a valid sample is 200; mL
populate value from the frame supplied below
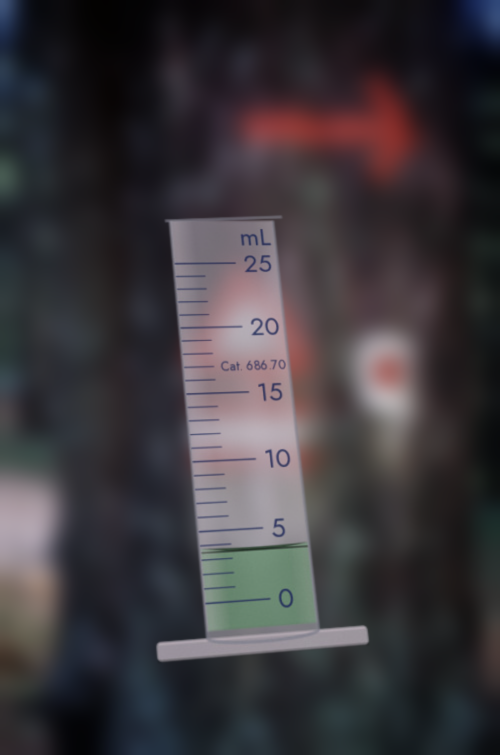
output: 3.5; mL
